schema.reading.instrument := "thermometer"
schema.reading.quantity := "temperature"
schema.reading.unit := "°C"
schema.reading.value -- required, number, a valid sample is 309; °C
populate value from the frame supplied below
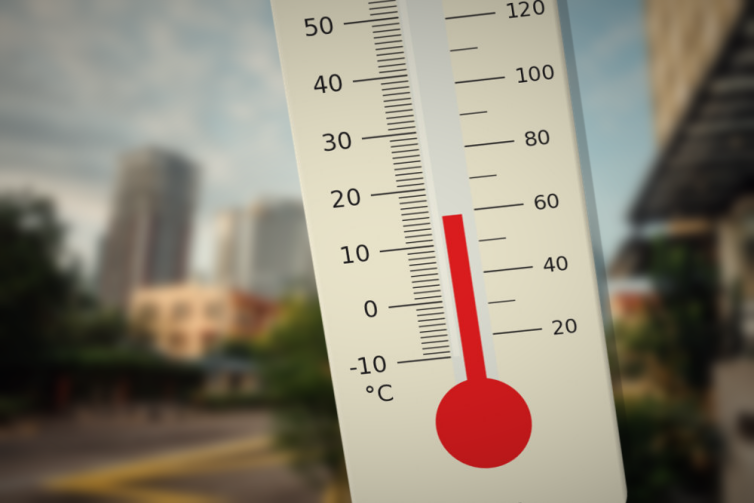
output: 15; °C
